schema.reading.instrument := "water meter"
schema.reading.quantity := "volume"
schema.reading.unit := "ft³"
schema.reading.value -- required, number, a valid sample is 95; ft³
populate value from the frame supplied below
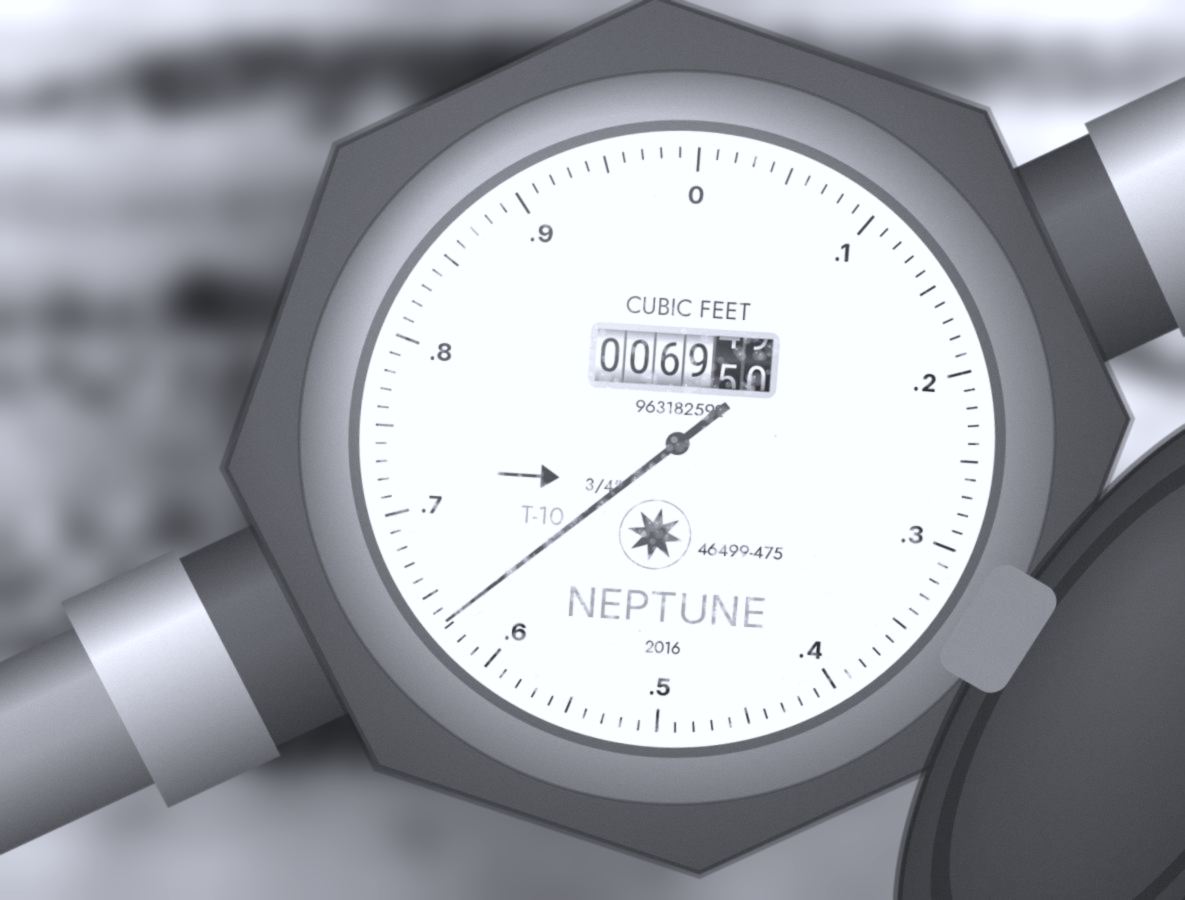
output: 6949.63; ft³
